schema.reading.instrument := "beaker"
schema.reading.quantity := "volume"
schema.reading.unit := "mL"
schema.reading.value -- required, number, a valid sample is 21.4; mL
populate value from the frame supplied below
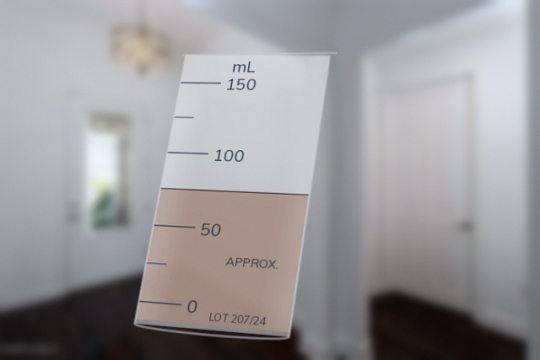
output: 75; mL
